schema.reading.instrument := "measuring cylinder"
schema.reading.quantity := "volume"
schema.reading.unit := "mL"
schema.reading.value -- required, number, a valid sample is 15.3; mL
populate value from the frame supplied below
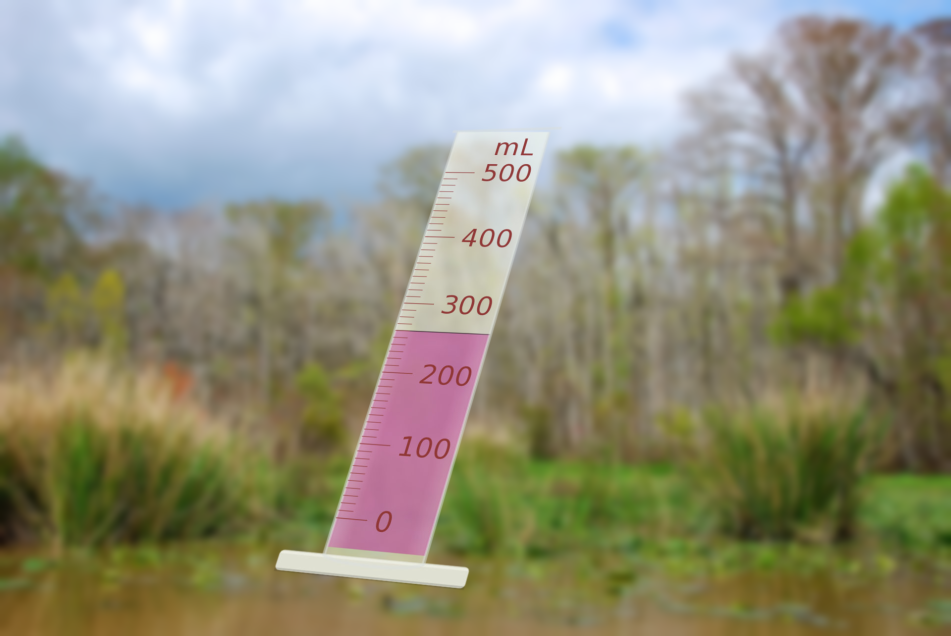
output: 260; mL
